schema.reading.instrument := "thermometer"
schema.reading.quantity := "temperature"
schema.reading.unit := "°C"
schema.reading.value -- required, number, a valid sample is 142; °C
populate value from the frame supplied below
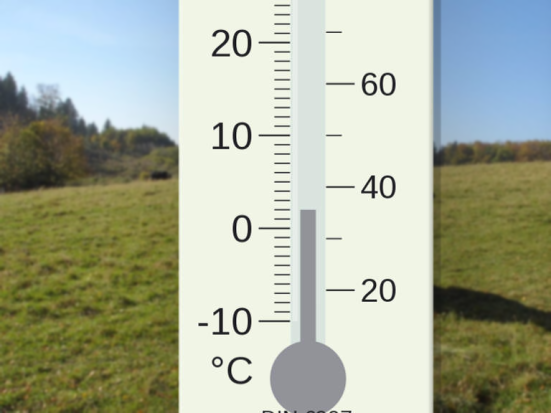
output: 2; °C
